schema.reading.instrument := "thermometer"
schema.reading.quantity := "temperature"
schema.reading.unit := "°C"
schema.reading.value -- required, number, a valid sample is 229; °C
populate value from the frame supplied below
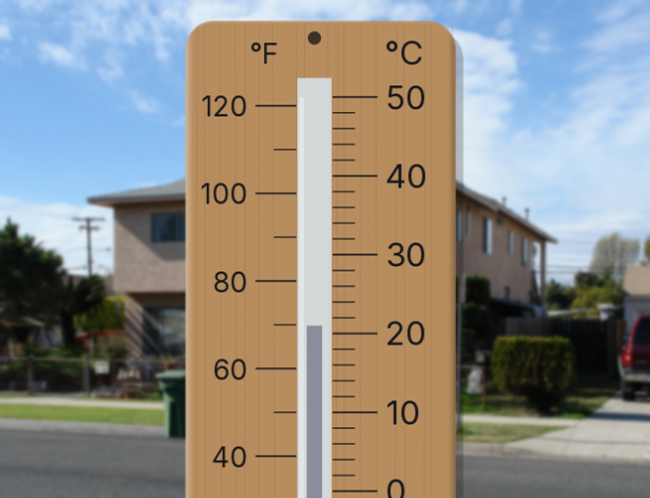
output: 21; °C
